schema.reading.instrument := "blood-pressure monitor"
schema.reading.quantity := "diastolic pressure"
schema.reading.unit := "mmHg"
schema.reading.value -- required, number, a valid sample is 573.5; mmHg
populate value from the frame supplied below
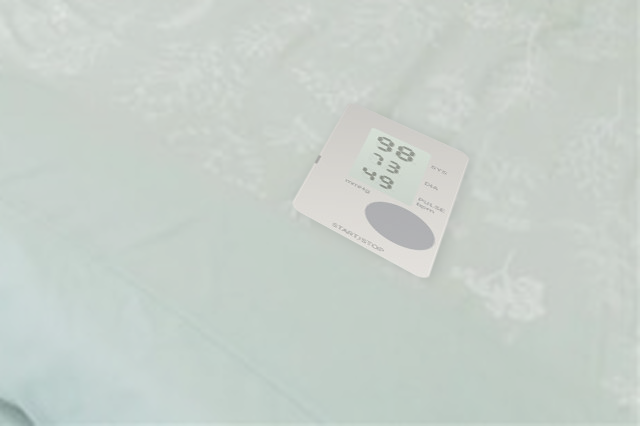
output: 73; mmHg
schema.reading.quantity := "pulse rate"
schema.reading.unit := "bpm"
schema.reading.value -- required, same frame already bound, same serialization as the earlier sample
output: 49; bpm
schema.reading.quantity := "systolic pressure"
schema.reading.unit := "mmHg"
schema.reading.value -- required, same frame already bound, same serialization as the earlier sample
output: 98; mmHg
